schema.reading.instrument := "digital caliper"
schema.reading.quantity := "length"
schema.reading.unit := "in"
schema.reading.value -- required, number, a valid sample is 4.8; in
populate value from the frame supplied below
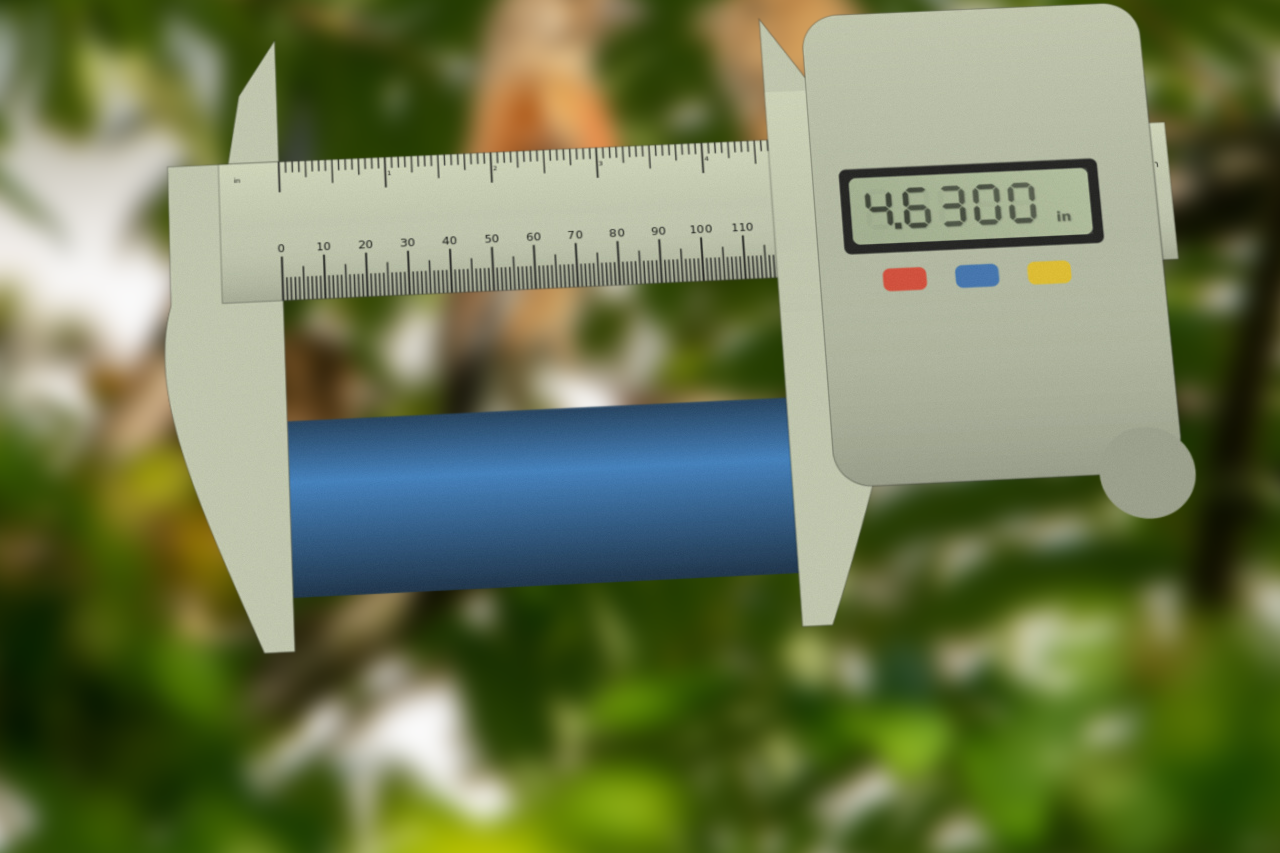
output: 4.6300; in
